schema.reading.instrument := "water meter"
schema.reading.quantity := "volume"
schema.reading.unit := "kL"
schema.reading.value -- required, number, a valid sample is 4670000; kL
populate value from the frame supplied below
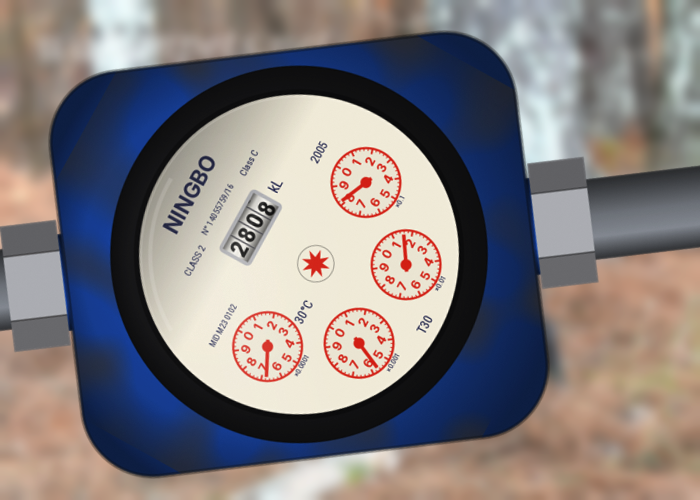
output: 2807.8156; kL
